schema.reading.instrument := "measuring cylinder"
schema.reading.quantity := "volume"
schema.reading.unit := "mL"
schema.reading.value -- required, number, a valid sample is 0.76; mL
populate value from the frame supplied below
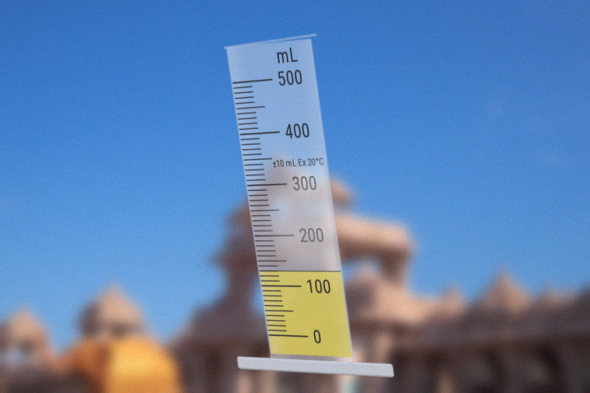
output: 130; mL
